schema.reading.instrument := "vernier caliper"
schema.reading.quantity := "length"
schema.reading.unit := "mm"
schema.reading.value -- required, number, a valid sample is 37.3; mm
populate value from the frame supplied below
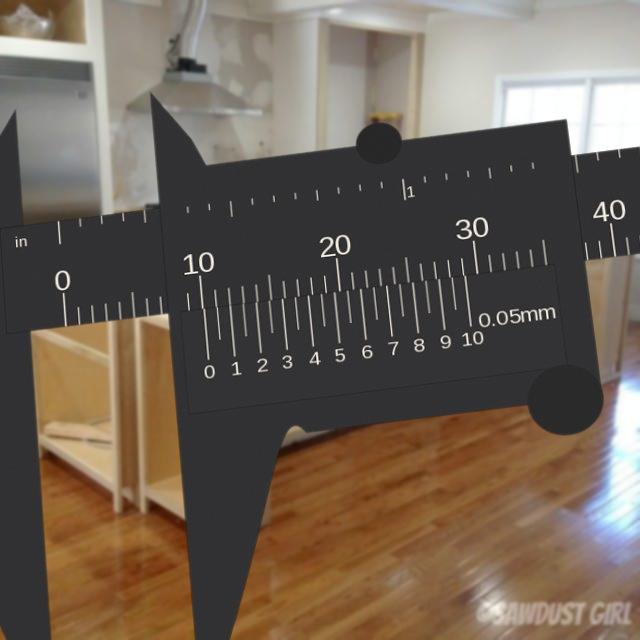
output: 10.1; mm
